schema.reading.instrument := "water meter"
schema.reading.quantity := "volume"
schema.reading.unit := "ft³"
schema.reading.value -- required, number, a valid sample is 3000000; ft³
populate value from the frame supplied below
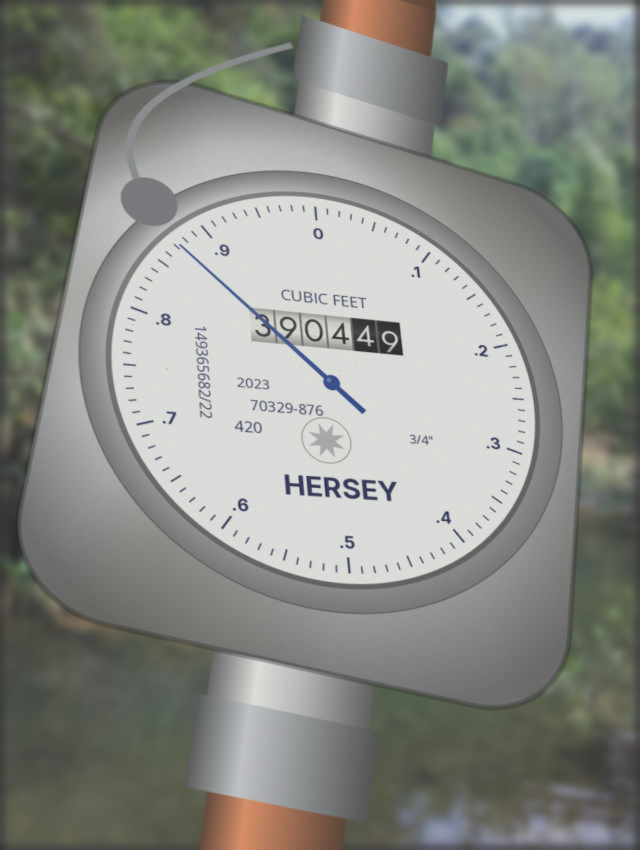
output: 390448.87; ft³
